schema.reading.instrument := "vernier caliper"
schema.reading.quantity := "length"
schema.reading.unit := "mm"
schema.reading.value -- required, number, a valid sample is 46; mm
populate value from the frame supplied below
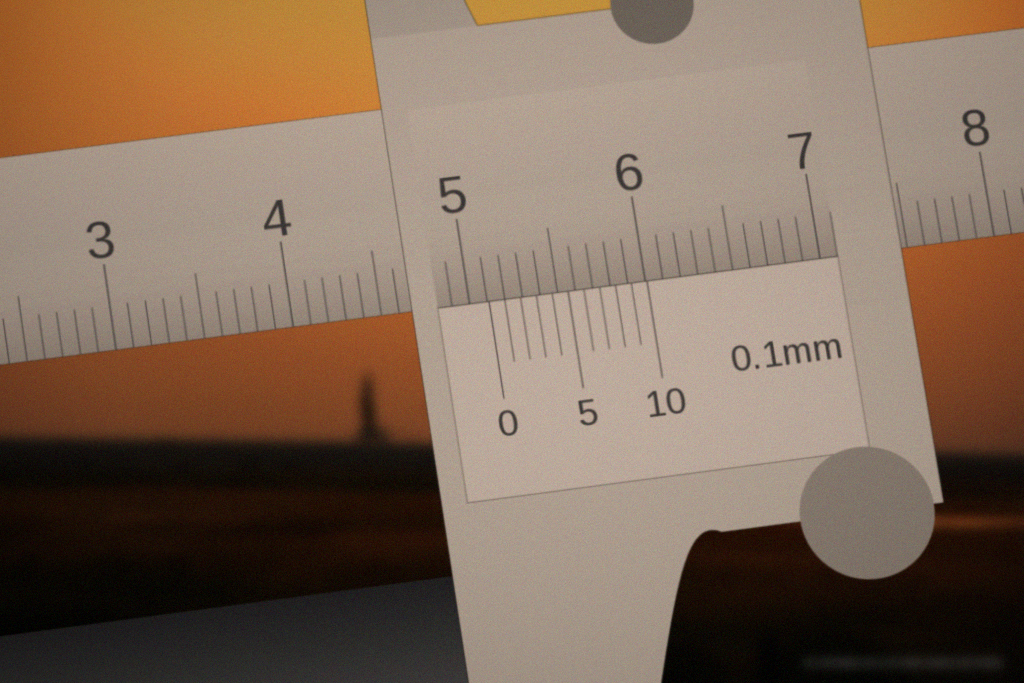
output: 51.1; mm
